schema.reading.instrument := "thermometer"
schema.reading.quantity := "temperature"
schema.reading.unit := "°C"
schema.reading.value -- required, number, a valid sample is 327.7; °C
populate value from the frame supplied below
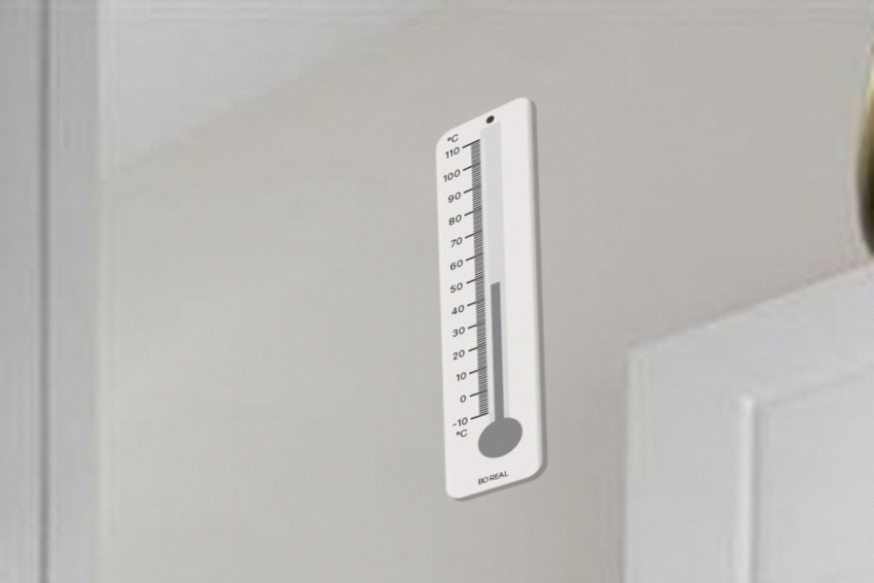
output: 45; °C
